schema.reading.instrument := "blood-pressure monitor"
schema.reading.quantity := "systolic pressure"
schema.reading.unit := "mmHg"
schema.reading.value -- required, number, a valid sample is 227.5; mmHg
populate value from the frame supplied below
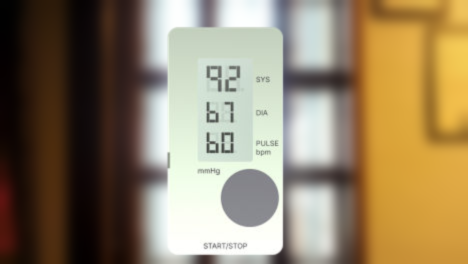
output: 92; mmHg
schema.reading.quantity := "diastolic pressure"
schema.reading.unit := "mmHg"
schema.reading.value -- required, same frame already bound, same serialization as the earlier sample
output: 67; mmHg
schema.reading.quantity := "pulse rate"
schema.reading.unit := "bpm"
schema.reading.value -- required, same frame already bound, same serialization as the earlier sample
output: 60; bpm
